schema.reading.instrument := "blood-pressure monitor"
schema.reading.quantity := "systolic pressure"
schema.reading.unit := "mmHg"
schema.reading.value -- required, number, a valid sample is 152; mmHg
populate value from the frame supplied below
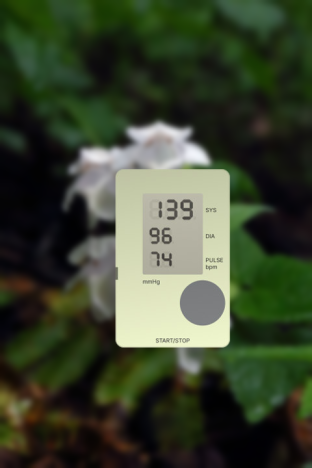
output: 139; mmHg
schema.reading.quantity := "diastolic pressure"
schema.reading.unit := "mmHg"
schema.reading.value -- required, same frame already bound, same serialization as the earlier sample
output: 96; mmHg
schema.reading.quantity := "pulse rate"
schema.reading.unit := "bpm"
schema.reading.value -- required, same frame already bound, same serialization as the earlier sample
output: 74; bpm
